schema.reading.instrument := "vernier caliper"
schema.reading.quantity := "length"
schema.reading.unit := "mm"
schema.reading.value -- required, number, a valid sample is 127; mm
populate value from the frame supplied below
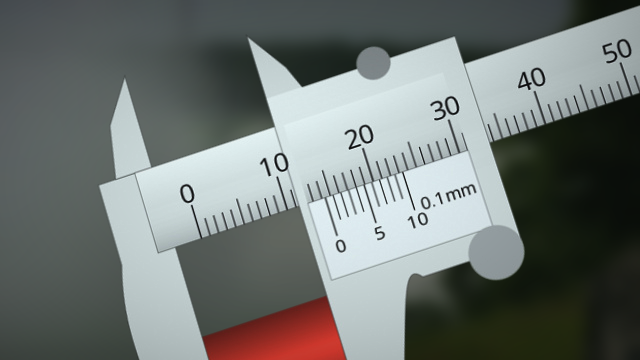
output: 14.4; mm
